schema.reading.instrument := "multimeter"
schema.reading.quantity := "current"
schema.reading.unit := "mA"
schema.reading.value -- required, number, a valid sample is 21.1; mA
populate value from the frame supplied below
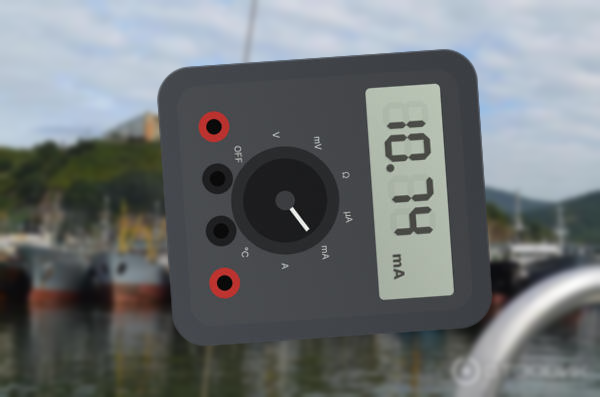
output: 10.74; mA
